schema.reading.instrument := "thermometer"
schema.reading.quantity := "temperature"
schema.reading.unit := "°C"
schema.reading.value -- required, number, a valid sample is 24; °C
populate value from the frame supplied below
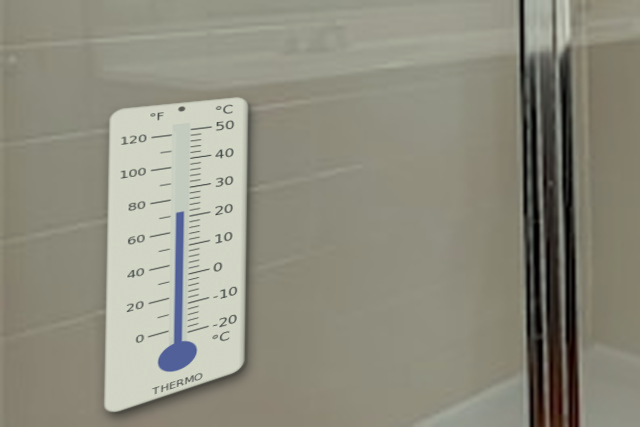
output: 22; °C
